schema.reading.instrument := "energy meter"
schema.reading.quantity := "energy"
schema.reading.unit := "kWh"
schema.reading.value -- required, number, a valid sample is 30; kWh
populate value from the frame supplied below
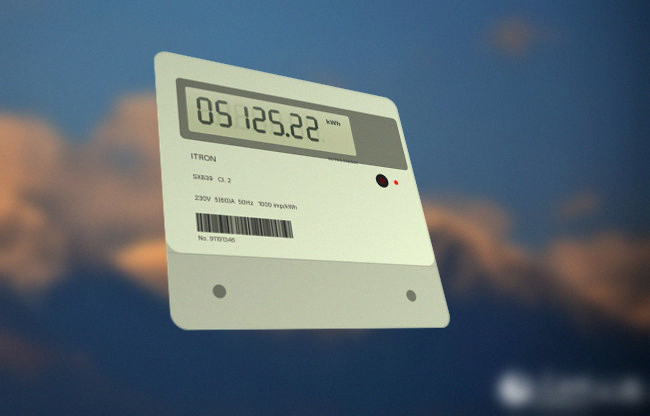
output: 5125.22; kWh
